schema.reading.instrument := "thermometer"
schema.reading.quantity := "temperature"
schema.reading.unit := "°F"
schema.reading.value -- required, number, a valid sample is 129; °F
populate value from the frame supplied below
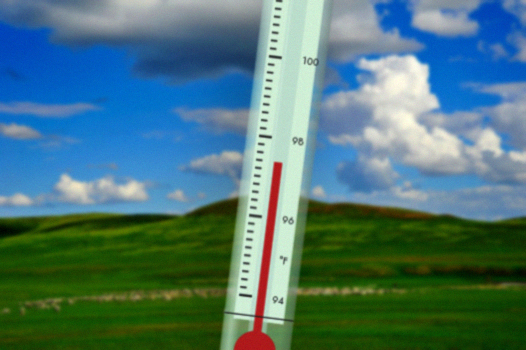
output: 97.4; °F
